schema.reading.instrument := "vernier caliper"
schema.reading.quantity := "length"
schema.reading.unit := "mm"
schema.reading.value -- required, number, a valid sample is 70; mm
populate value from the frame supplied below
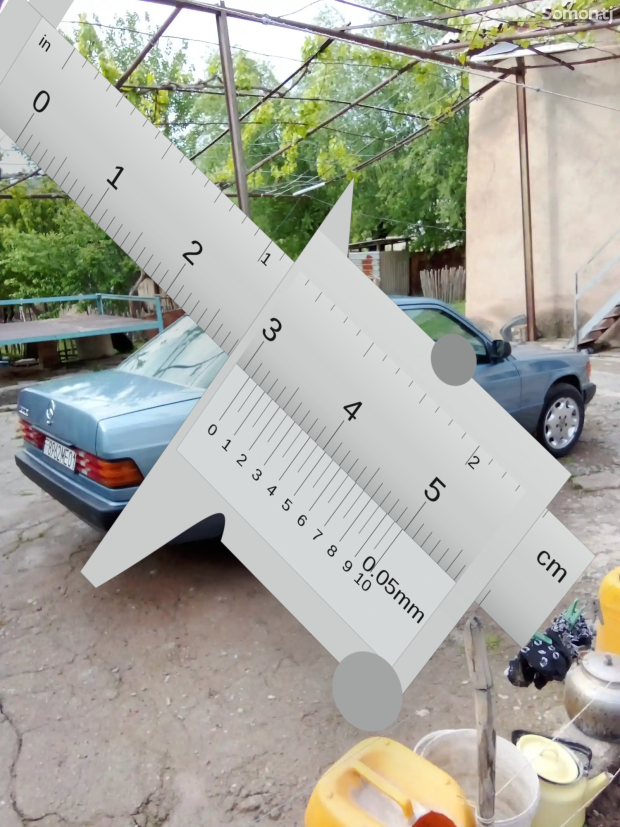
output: 30.8; mm
